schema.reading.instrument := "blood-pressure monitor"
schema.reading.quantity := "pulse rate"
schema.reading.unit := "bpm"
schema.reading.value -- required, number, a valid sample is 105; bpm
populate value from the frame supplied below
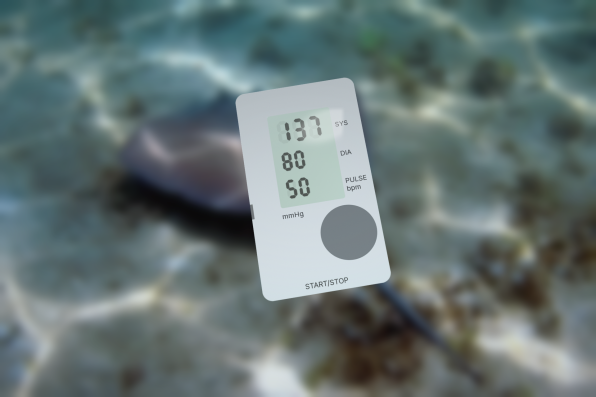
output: 50; bpm
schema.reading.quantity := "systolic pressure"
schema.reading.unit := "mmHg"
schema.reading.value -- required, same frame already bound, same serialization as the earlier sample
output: 137; mmHg
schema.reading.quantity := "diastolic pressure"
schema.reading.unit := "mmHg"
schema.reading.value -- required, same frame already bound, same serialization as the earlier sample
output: 80; mmHg
